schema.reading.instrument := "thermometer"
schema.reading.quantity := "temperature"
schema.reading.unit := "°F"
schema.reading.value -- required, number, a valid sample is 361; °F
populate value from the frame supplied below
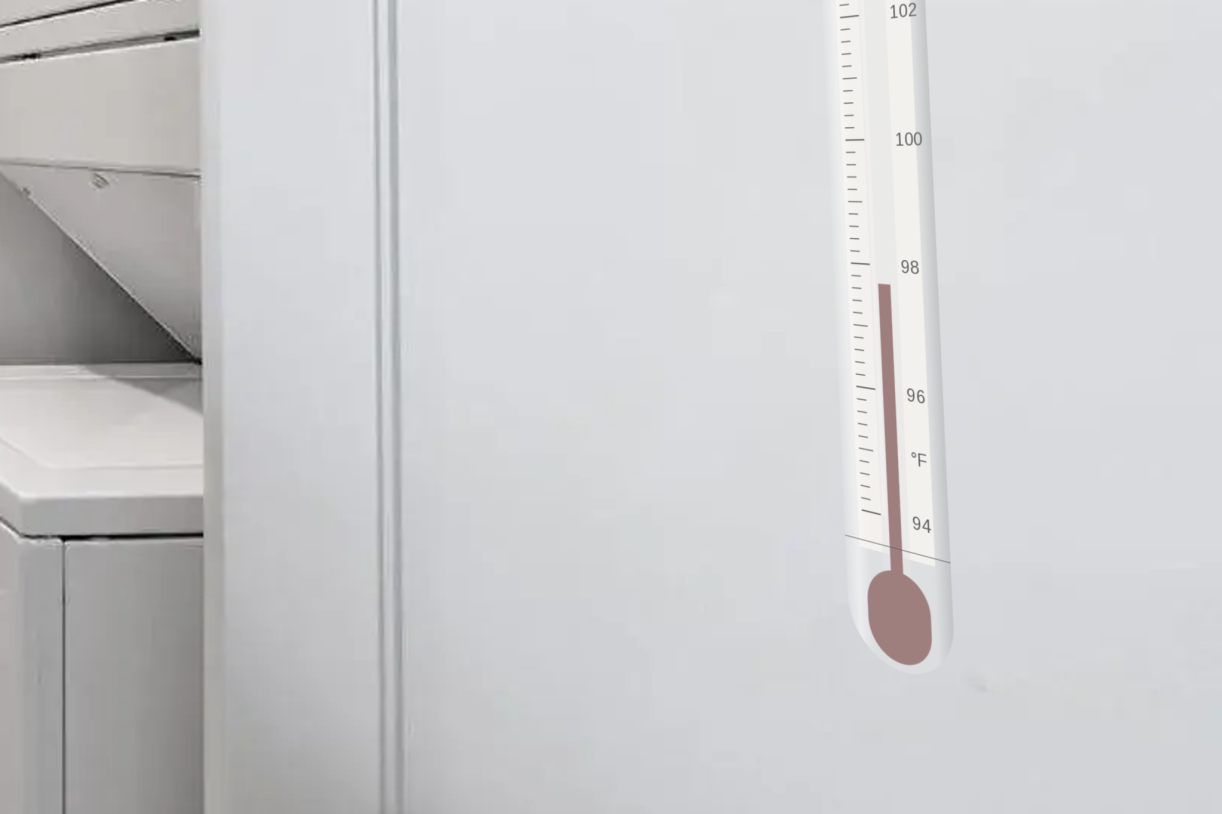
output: 97.7; °F
